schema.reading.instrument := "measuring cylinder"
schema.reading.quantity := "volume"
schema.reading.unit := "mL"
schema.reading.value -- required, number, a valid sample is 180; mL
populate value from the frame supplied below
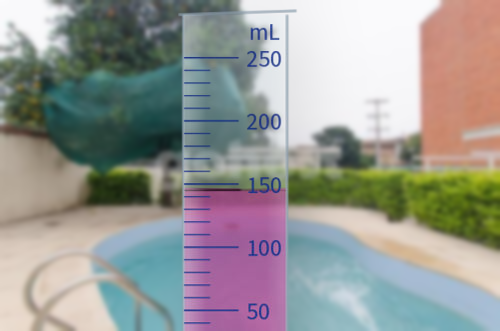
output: 145; mL
